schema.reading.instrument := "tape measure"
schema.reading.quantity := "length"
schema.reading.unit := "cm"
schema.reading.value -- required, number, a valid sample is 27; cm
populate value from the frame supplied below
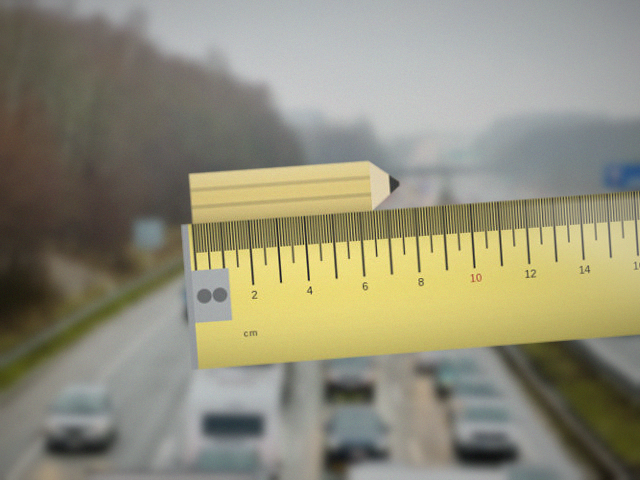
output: 7.5; cm
